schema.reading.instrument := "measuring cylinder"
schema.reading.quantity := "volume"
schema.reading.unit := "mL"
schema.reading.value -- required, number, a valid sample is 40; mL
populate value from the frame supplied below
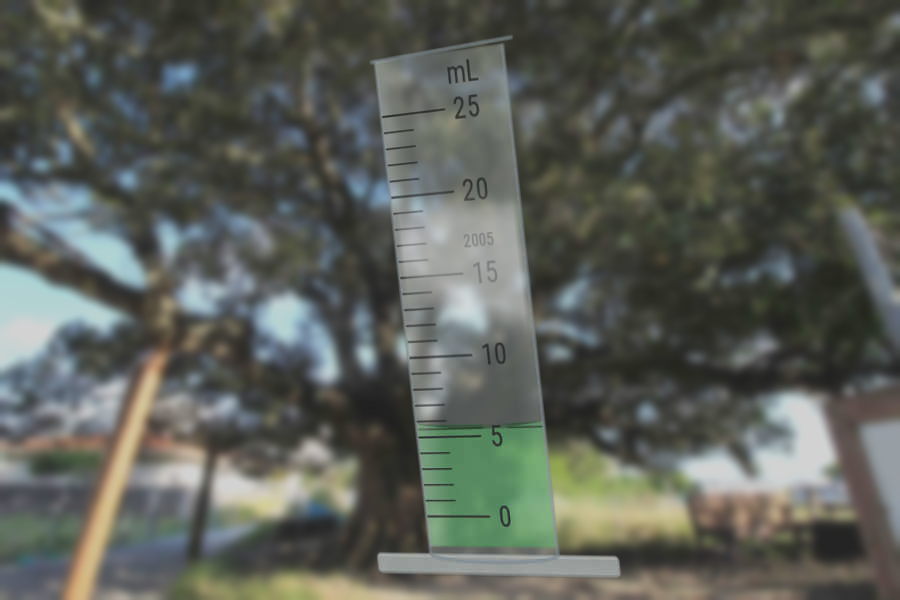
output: 5.5; mL
